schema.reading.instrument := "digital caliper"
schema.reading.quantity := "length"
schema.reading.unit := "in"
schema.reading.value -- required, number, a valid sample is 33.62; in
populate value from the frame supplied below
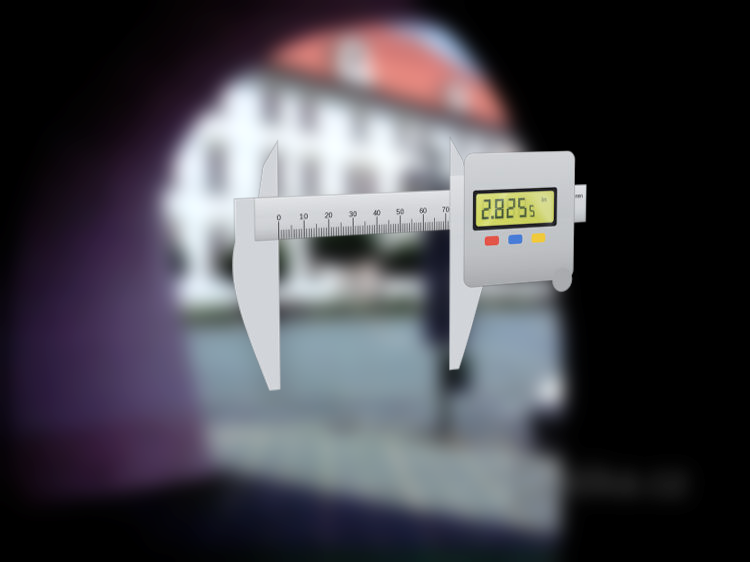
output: 2.8255; in
